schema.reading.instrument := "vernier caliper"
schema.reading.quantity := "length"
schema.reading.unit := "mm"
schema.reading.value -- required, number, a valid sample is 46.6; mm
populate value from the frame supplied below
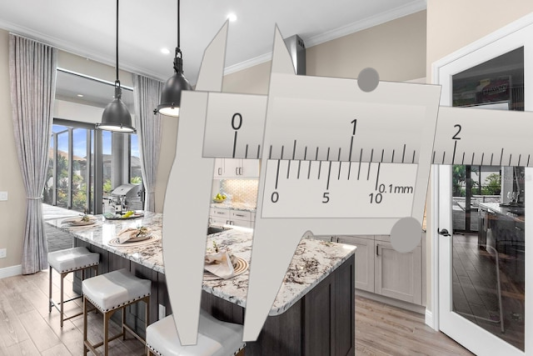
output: 3.8; mm
